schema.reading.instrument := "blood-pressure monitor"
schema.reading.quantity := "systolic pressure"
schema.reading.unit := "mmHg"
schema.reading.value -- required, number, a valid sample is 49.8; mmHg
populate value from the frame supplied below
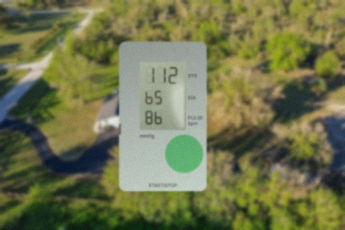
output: 112; mmHg
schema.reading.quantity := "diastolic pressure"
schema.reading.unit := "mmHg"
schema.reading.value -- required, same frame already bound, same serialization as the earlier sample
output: 65; mmHg
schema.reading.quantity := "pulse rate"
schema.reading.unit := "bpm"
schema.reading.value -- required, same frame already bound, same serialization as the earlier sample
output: 86; bpm
